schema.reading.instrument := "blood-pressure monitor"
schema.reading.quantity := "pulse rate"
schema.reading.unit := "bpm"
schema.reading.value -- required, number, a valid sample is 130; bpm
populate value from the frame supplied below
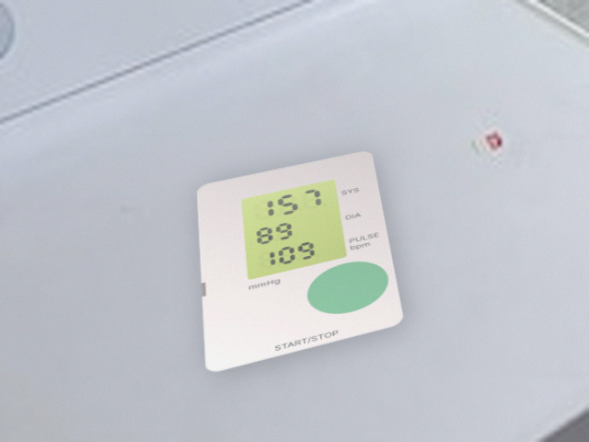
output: 109; bpm
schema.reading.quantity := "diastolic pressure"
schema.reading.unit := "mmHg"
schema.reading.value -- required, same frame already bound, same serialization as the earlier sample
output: 89; mmHg
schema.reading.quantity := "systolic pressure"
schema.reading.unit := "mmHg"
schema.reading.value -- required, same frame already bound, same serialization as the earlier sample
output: 157; mmHg
